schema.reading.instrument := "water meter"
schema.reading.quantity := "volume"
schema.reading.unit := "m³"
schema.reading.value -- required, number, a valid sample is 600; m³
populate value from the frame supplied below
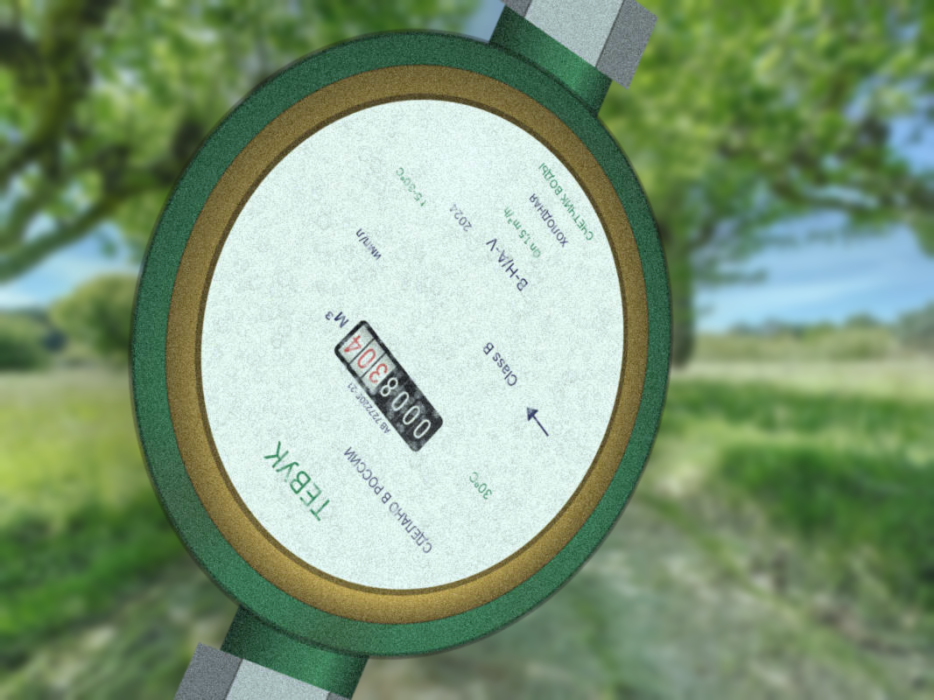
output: 8.304; m³
